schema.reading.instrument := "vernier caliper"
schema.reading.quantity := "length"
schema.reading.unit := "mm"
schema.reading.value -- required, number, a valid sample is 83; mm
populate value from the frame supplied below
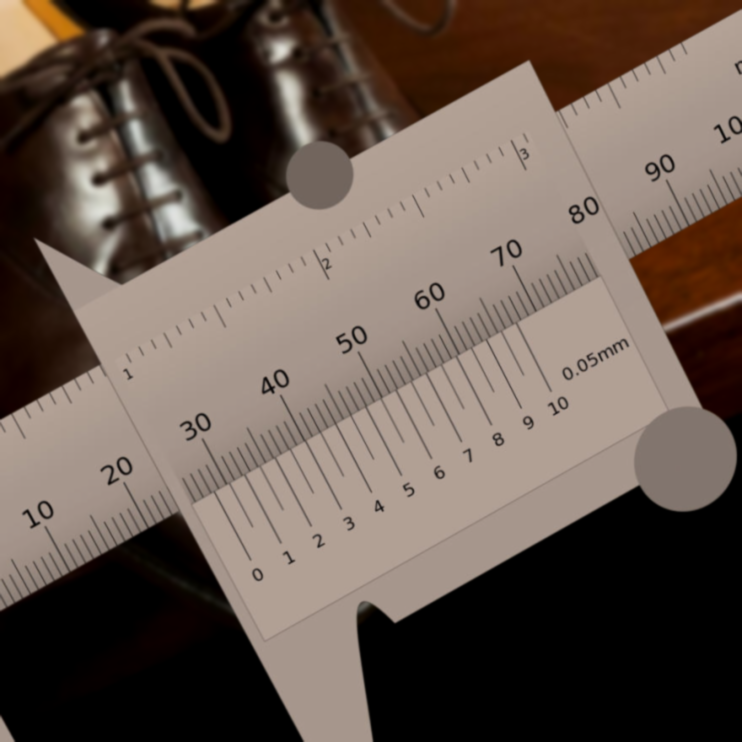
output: 28.4; mm
